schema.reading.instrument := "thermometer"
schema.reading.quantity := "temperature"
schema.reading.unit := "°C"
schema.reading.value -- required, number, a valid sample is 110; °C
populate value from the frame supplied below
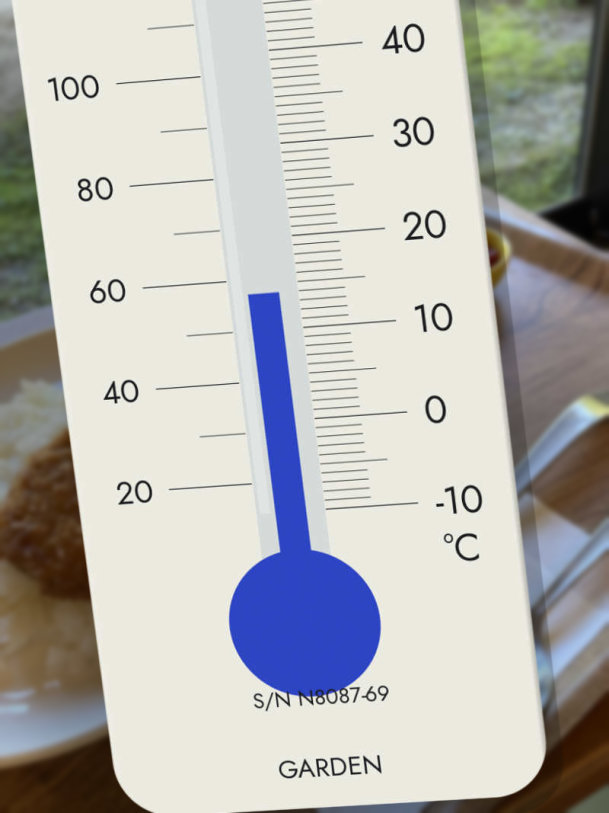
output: 14; °C
